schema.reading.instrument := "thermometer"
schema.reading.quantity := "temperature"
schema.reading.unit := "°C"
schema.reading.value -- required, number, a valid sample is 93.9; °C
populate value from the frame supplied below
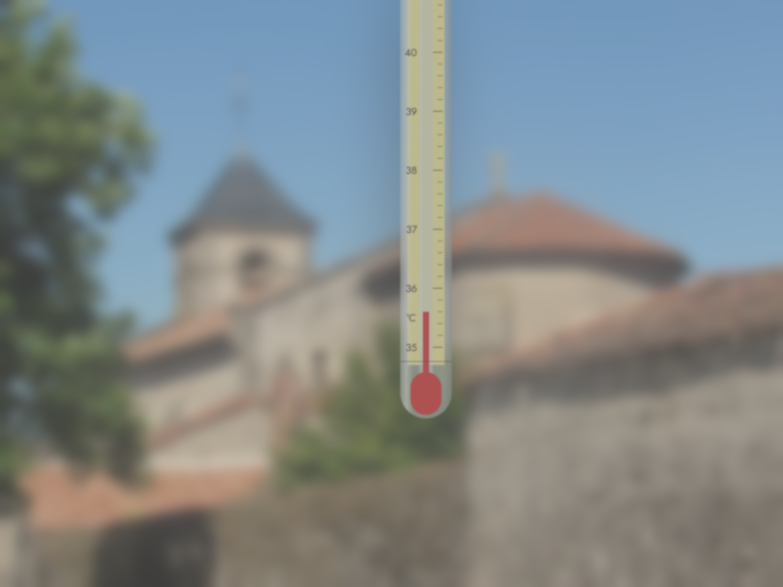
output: 35.6; °C
